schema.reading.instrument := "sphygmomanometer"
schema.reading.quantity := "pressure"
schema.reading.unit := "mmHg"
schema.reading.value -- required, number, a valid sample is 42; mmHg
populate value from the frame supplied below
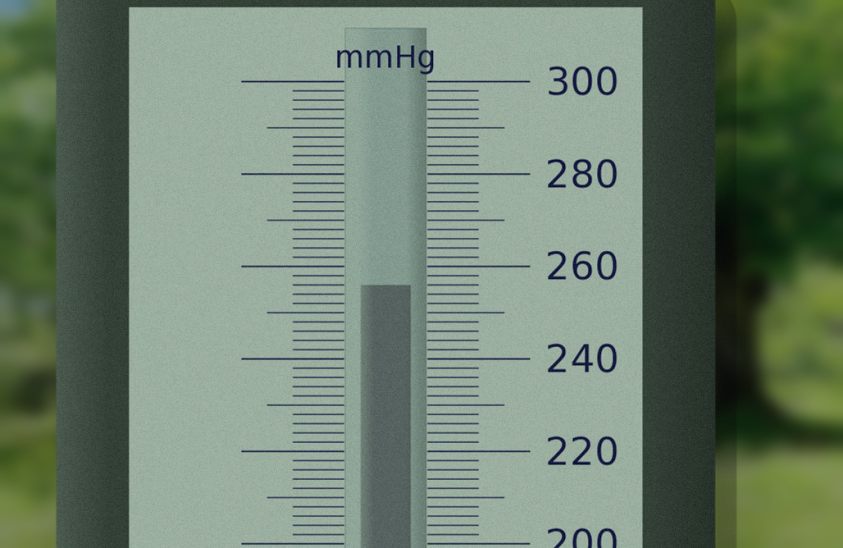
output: 256; mmHg
